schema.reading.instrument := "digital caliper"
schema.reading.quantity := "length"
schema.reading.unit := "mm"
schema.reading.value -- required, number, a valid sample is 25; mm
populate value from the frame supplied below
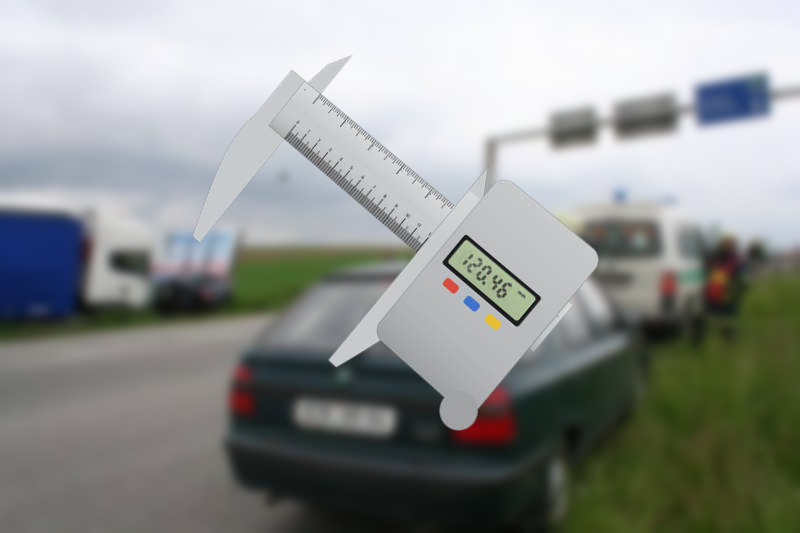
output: 120.46; mm
